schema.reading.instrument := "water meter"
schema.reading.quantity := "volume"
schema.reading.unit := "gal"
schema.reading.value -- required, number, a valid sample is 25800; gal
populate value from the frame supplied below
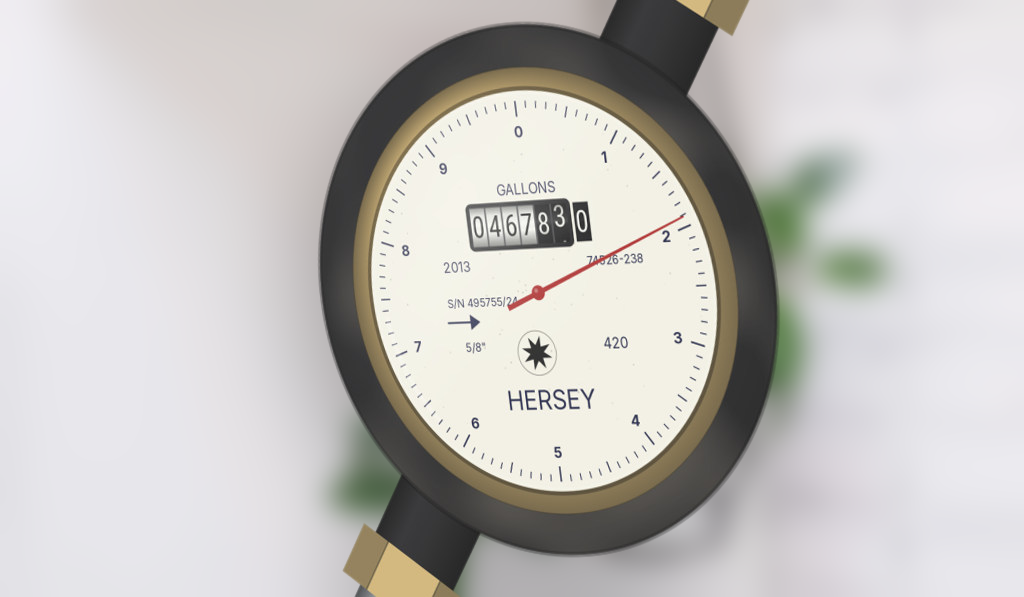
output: 467831.9; gal
